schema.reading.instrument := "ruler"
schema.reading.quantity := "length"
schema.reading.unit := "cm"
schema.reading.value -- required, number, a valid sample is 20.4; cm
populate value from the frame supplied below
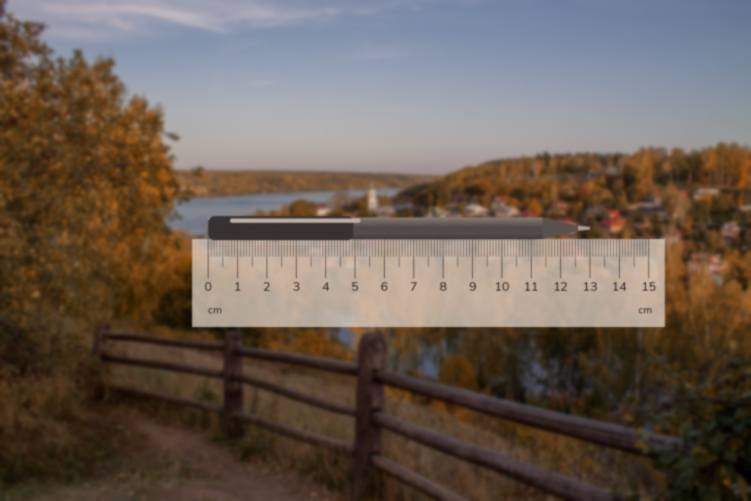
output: 13; cm
